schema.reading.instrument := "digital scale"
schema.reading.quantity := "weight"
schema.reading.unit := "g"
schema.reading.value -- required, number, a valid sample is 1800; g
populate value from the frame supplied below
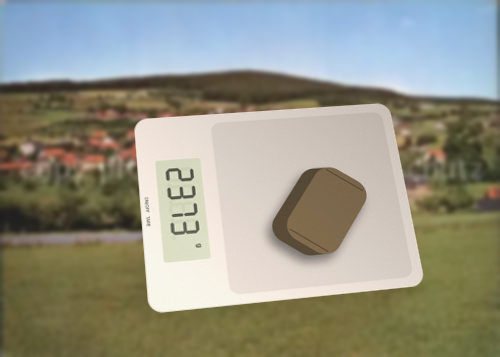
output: 2373; g
